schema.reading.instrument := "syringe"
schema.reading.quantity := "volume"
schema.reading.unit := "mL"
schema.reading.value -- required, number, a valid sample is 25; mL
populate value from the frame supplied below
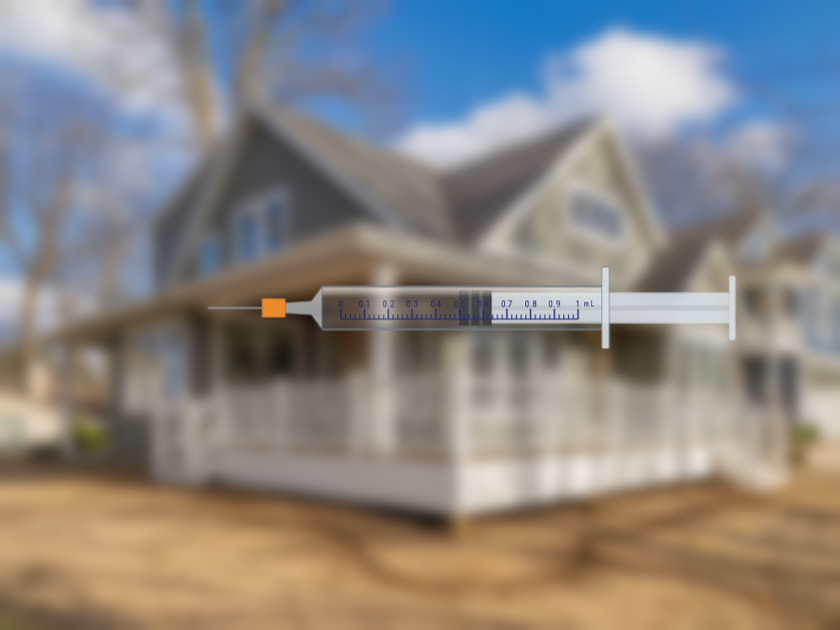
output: 0.5; mL
